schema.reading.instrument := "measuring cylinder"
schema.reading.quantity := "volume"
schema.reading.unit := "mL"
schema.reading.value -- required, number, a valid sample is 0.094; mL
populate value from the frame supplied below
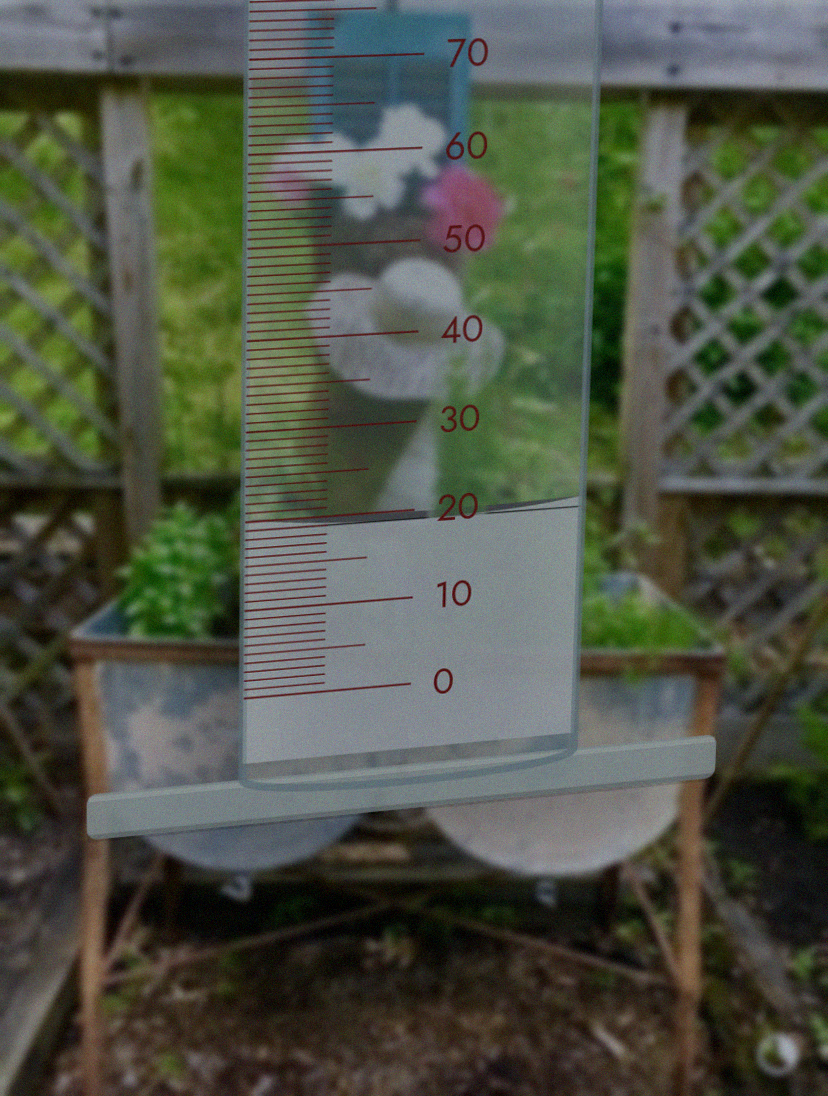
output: 19; mL
